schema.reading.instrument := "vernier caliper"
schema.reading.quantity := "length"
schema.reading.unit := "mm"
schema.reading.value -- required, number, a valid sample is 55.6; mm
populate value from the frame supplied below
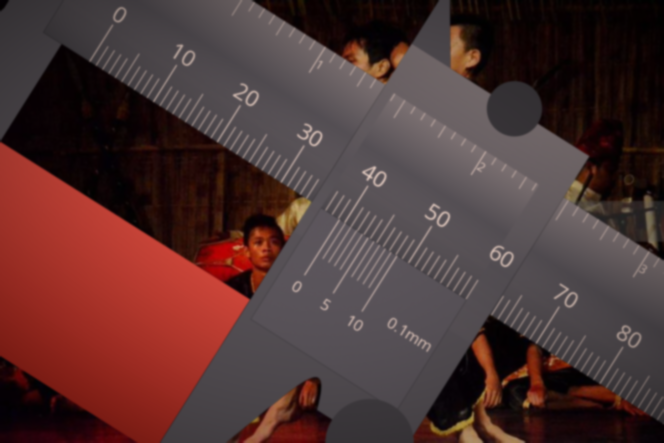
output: 39.2; mm
